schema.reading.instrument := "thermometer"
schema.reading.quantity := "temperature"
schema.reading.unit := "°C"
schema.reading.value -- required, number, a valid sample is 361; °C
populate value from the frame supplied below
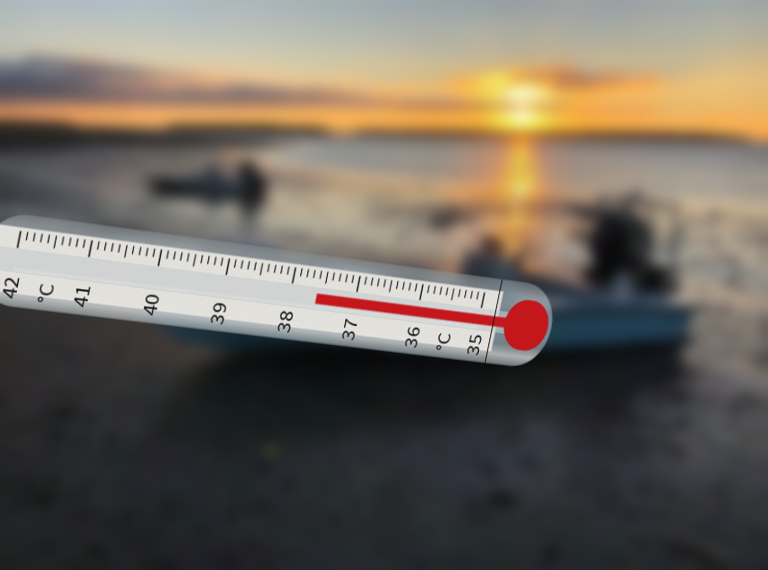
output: 37.6; °C
